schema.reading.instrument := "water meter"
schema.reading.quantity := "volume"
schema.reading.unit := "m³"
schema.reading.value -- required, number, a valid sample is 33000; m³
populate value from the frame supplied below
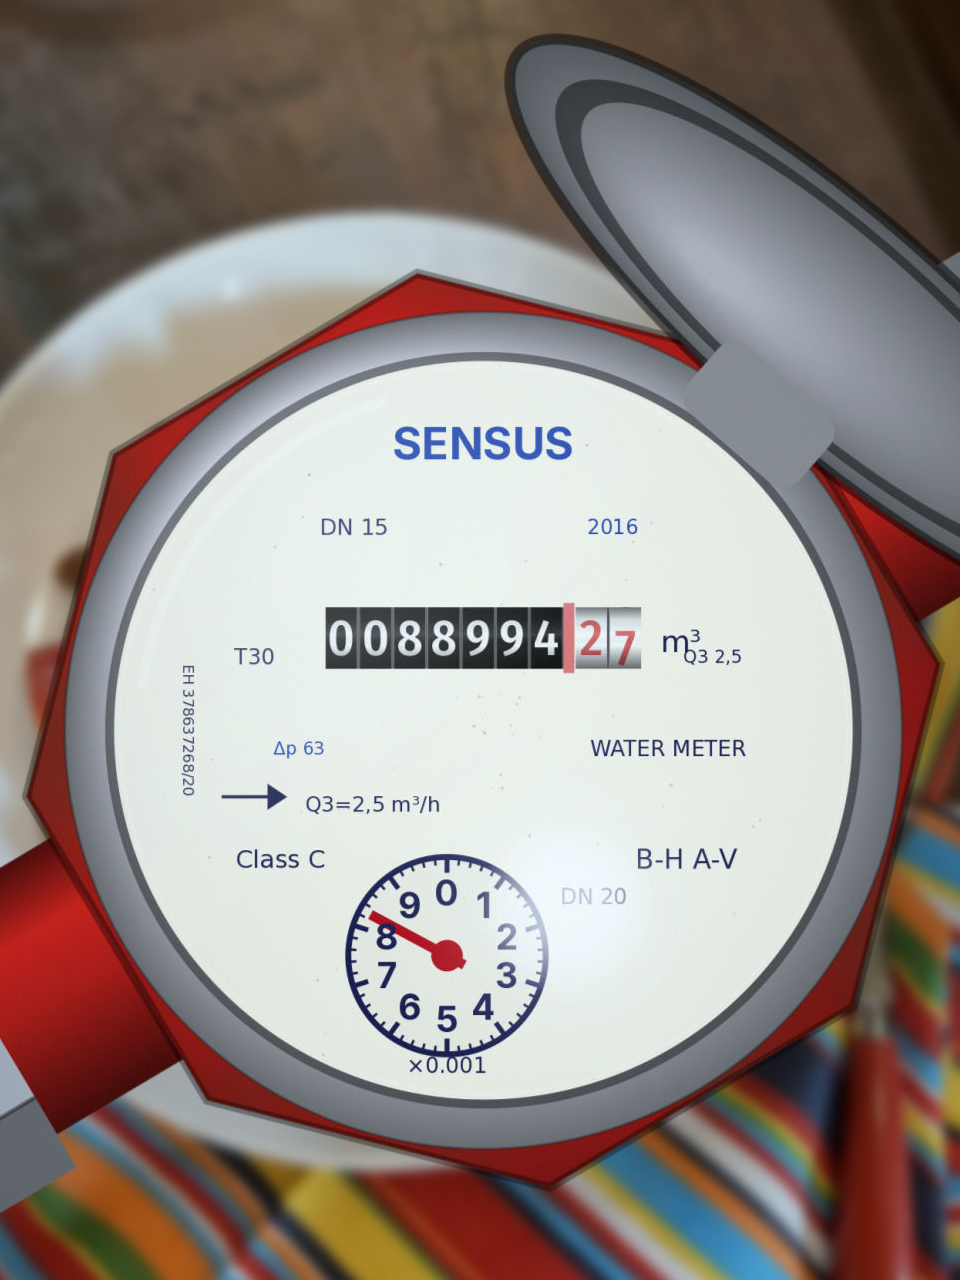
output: 88994.268; m³
